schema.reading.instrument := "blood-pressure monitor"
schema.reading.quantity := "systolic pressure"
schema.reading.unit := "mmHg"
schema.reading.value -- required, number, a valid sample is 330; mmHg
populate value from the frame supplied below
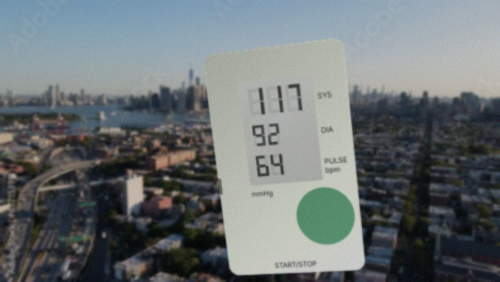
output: 117; mmHg
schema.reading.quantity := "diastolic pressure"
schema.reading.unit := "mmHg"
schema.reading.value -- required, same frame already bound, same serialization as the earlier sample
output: 92; mmHg
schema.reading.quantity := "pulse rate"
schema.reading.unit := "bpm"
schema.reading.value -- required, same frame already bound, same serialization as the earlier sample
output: 64; bpm
